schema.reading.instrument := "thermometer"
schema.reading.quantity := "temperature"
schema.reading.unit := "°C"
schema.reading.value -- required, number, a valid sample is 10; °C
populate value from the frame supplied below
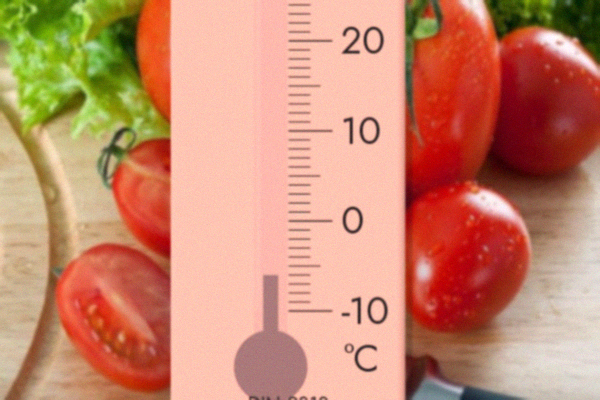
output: -6; °C
